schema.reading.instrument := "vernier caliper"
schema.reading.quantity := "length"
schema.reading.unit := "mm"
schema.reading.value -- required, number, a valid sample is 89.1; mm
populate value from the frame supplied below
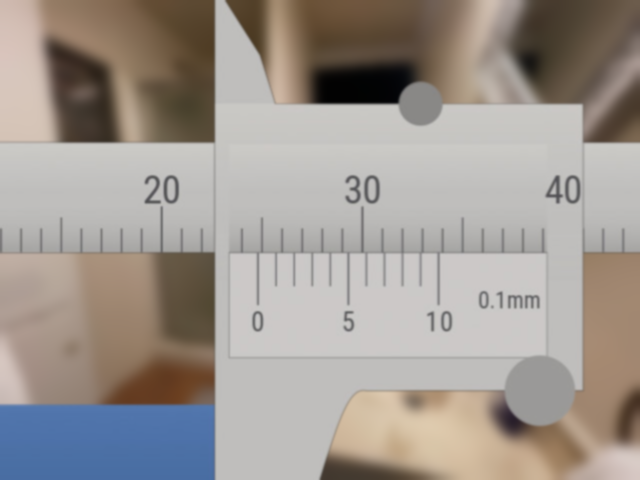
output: 24.8; mm
